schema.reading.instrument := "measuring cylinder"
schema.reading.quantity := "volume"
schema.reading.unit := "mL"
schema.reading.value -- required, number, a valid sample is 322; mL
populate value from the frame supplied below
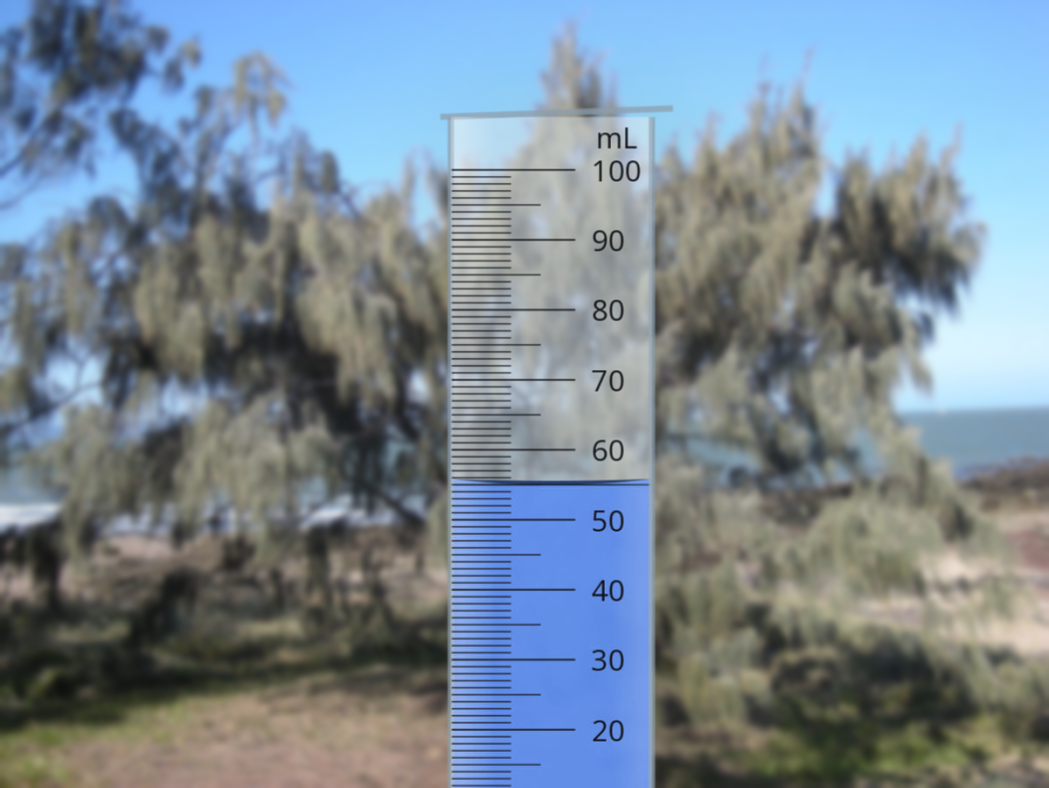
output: 55; mL
